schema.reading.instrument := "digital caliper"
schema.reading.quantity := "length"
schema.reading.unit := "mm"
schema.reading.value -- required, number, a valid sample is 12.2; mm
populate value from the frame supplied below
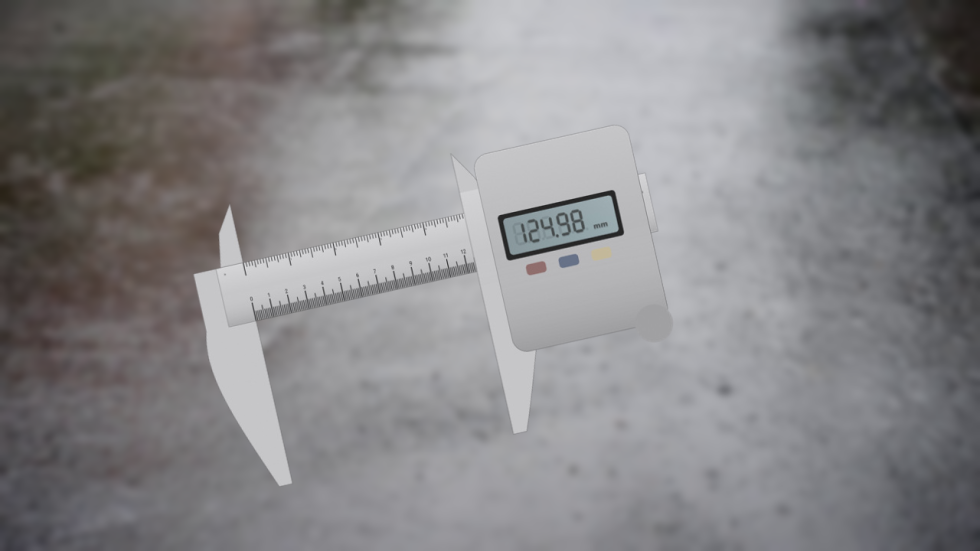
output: 124.98; mm
